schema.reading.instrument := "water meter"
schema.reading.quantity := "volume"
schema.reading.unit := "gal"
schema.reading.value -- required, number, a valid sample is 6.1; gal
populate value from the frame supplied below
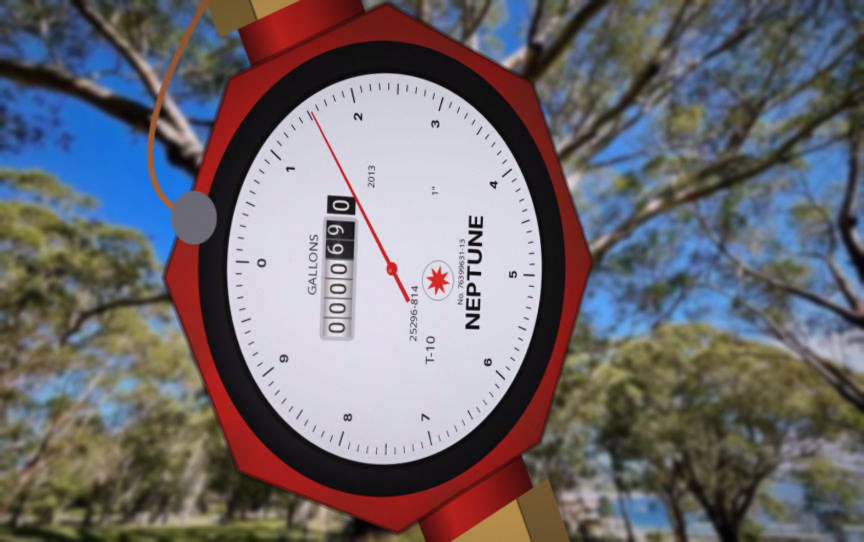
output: 691.5; gal
